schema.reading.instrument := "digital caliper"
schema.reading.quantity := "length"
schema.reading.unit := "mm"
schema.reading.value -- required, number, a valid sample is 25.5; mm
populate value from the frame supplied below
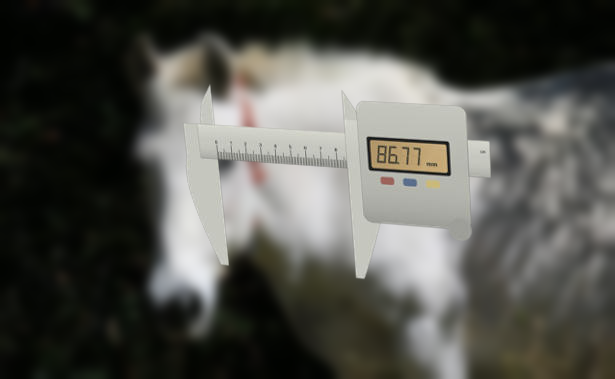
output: 86.77; mm
